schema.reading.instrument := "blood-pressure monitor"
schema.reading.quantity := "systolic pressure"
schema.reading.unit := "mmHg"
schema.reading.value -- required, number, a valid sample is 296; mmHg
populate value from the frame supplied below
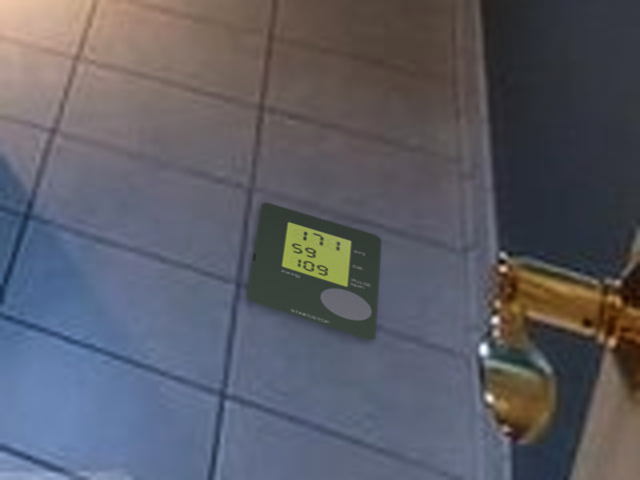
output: 171; mmHg
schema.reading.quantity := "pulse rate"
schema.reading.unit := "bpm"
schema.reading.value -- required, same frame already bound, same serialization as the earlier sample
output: 109; bpm
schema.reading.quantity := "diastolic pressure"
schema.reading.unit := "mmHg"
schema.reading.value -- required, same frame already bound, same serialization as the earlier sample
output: 59; mmHg
